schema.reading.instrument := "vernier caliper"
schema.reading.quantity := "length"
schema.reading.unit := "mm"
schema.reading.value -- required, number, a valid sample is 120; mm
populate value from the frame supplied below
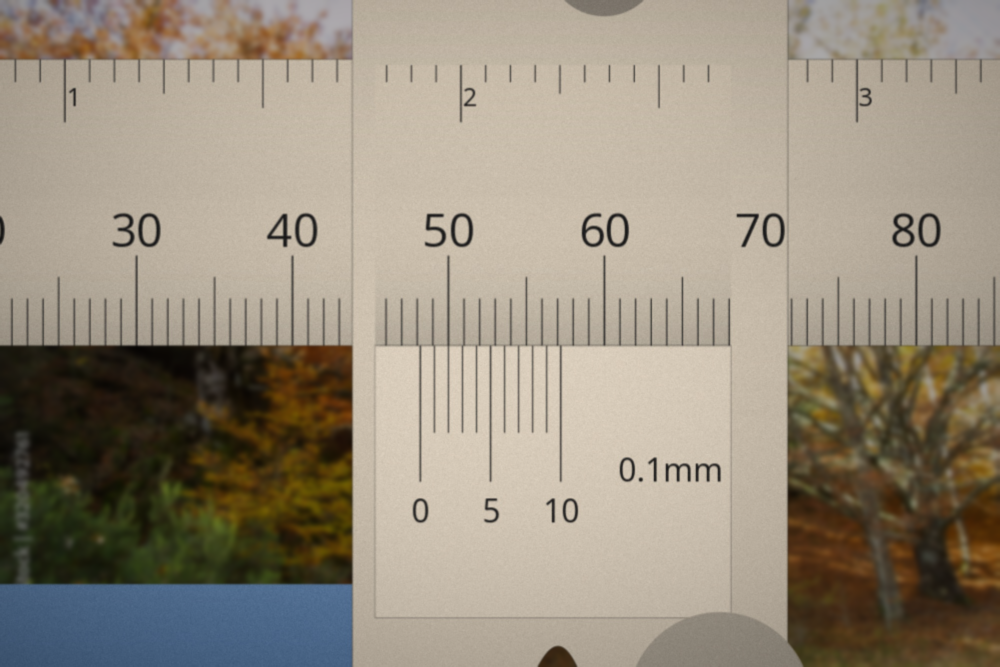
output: 48.2; mm
